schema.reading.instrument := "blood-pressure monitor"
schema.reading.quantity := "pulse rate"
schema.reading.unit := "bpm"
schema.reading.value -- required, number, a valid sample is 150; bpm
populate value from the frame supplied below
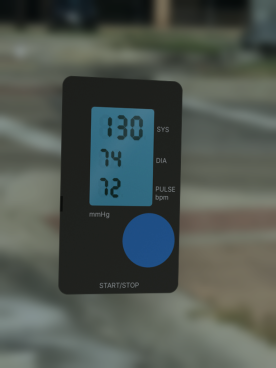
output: 72; bpm
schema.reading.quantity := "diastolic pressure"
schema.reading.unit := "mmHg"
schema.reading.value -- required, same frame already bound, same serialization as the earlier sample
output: 74; mmHg
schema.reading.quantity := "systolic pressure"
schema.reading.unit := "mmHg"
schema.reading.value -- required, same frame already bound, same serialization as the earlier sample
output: 130; mmHg
